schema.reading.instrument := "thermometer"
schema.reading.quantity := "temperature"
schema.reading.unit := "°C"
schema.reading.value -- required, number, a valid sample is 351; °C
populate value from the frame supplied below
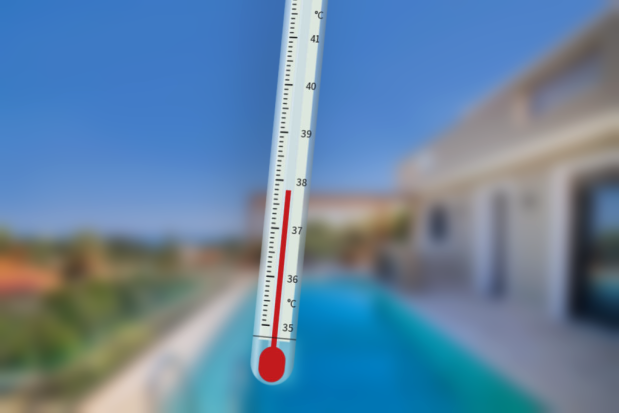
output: 37.8; °C
